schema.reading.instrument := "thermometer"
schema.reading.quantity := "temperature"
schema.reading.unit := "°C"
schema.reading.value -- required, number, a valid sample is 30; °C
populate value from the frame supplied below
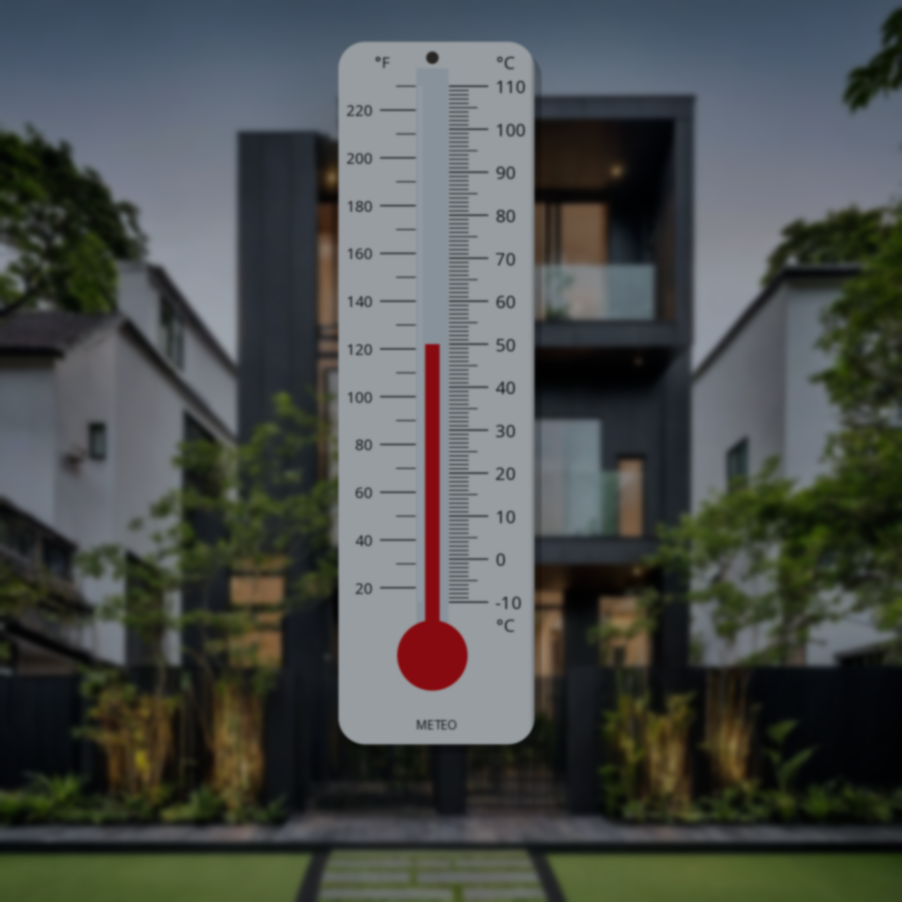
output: 50; °C
